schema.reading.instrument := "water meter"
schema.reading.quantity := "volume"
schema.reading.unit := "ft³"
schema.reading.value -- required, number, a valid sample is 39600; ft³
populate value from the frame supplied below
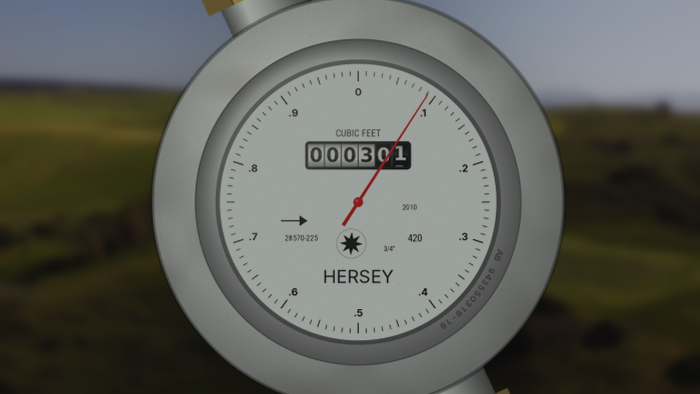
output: 301.09; ft³
